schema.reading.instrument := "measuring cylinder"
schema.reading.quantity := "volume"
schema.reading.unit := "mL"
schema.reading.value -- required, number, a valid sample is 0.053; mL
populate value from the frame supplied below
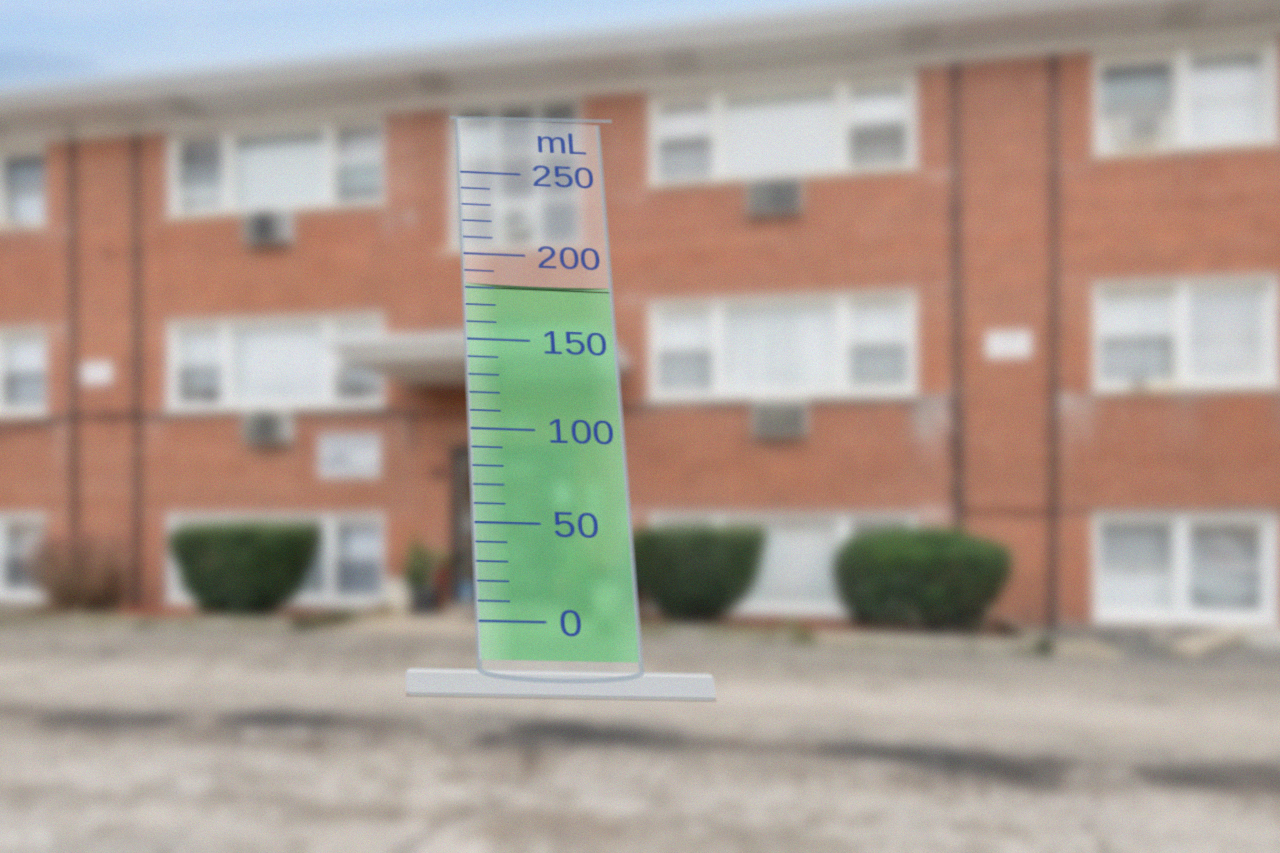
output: 180; mL
